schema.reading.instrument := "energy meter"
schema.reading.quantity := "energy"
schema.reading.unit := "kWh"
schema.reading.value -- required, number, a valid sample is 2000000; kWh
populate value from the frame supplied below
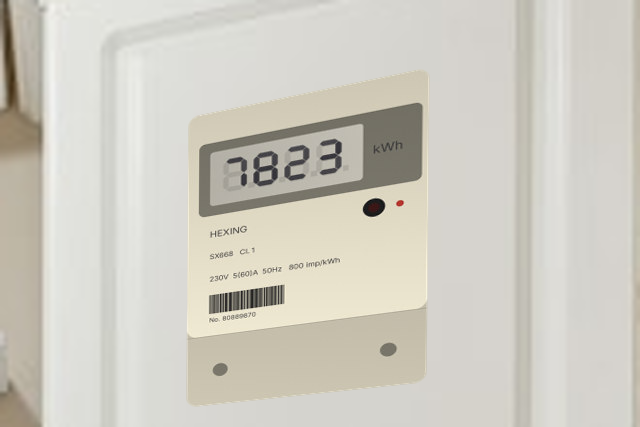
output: 7823; kWh
